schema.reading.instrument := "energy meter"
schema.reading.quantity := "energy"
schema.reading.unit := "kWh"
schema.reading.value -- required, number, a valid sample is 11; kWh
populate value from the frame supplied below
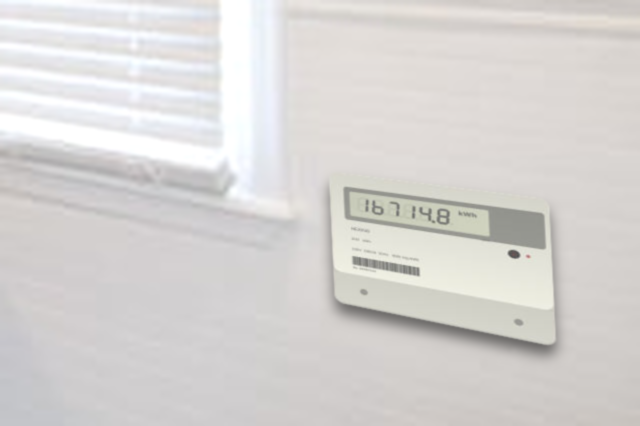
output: 16714.8; kWh
